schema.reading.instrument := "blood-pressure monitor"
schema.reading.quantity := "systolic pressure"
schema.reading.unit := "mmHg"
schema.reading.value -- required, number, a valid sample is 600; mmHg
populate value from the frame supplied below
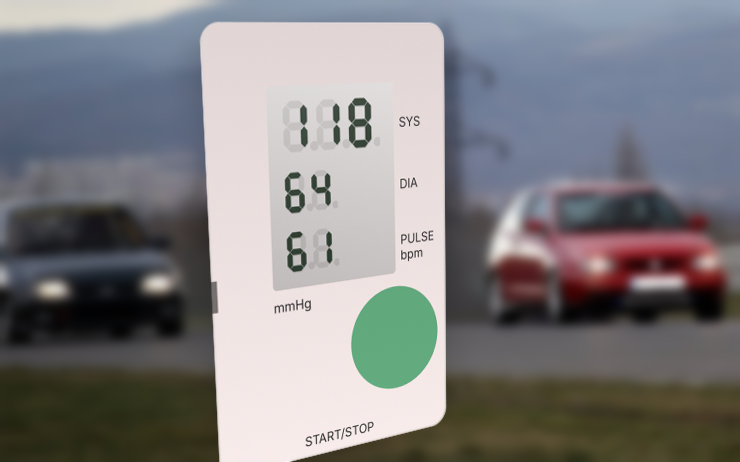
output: 118; mmHg
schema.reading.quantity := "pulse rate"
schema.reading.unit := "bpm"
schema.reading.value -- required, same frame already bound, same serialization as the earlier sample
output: 61; bpm
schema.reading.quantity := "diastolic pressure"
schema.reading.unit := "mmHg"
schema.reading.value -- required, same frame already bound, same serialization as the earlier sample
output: 64; mmHg
